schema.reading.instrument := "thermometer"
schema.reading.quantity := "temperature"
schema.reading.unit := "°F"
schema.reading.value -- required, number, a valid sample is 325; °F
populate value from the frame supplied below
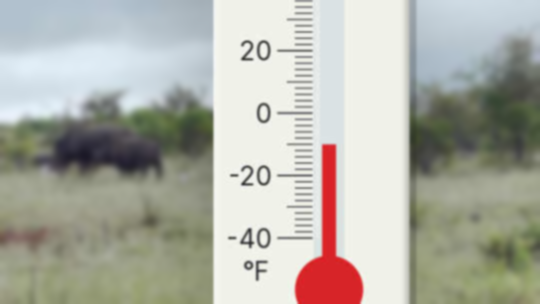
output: -10; °F
